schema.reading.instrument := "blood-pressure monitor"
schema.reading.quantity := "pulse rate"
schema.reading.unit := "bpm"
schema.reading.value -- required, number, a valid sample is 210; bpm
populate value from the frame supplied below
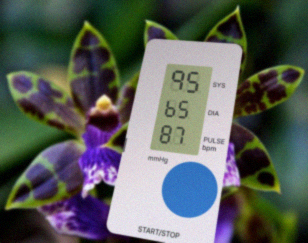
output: 87; bpm
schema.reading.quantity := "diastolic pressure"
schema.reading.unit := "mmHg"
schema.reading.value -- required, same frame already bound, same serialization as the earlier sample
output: 65; mmHg
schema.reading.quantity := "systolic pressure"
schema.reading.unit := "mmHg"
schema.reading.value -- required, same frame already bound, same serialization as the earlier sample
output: 95; mmHg
